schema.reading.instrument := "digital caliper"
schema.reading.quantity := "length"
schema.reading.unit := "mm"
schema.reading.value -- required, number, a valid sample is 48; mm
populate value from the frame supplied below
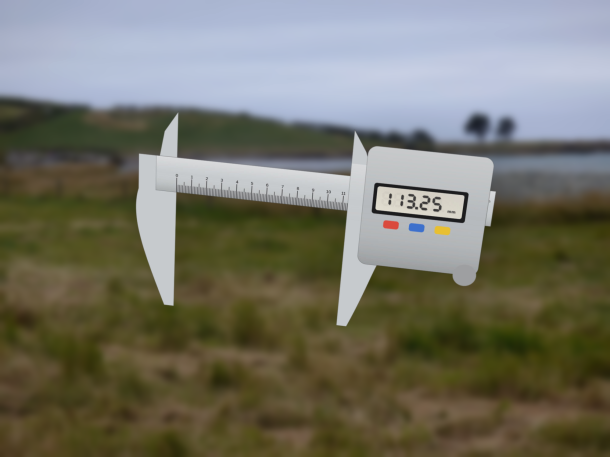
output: 113.25; mm
